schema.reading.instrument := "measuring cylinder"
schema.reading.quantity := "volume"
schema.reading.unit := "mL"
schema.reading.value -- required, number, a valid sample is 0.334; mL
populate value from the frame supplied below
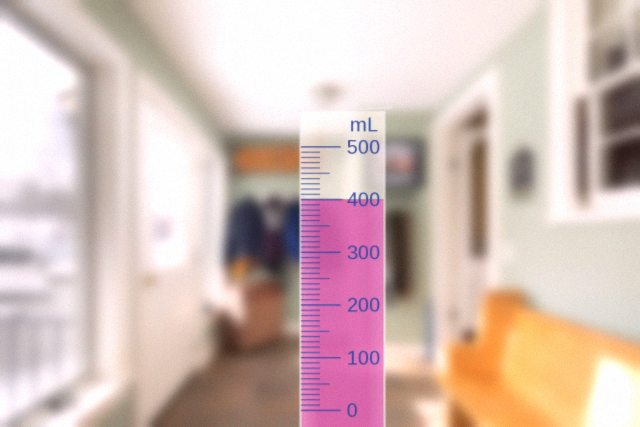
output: 400; mL
